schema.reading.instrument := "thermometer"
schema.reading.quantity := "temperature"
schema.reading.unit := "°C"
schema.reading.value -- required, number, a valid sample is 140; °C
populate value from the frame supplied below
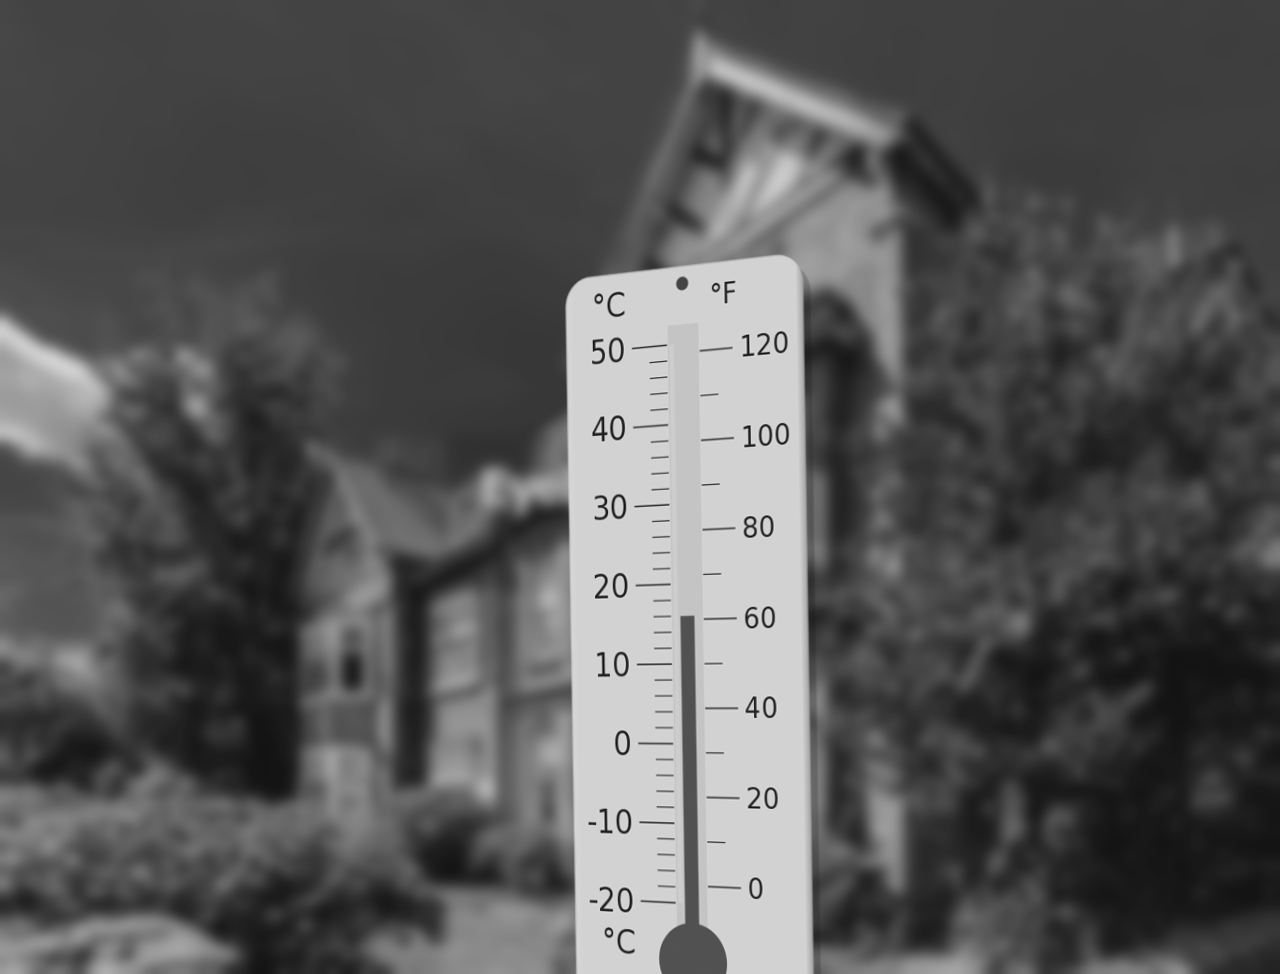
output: 16; °C
